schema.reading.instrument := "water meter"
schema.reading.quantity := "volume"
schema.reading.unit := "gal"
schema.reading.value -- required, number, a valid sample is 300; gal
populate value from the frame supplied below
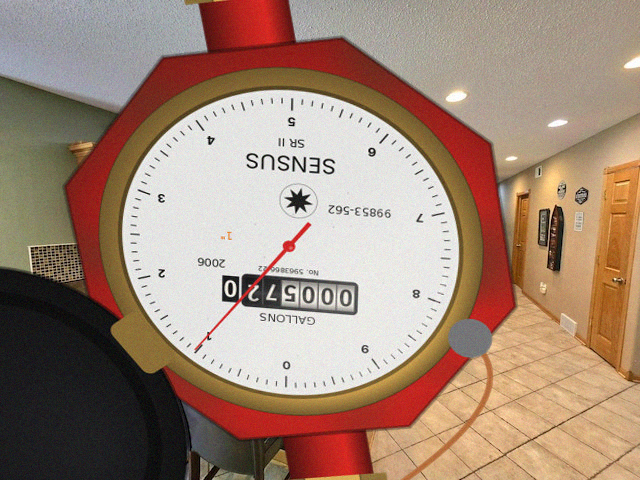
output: 5721.0; gal
